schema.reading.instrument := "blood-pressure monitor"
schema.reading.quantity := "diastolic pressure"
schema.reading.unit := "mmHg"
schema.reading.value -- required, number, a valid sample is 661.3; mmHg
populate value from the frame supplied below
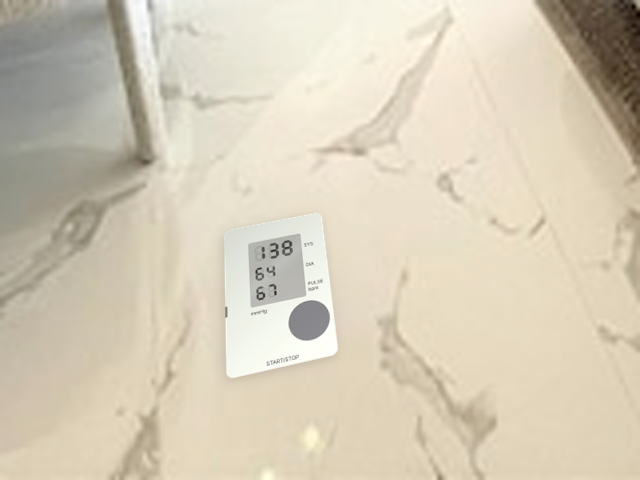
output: 64; mmHg
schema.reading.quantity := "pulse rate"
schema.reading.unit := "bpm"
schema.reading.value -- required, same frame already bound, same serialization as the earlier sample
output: 67; bpm
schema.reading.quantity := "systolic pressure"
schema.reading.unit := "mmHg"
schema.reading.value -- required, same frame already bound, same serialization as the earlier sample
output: 138; mmHg
